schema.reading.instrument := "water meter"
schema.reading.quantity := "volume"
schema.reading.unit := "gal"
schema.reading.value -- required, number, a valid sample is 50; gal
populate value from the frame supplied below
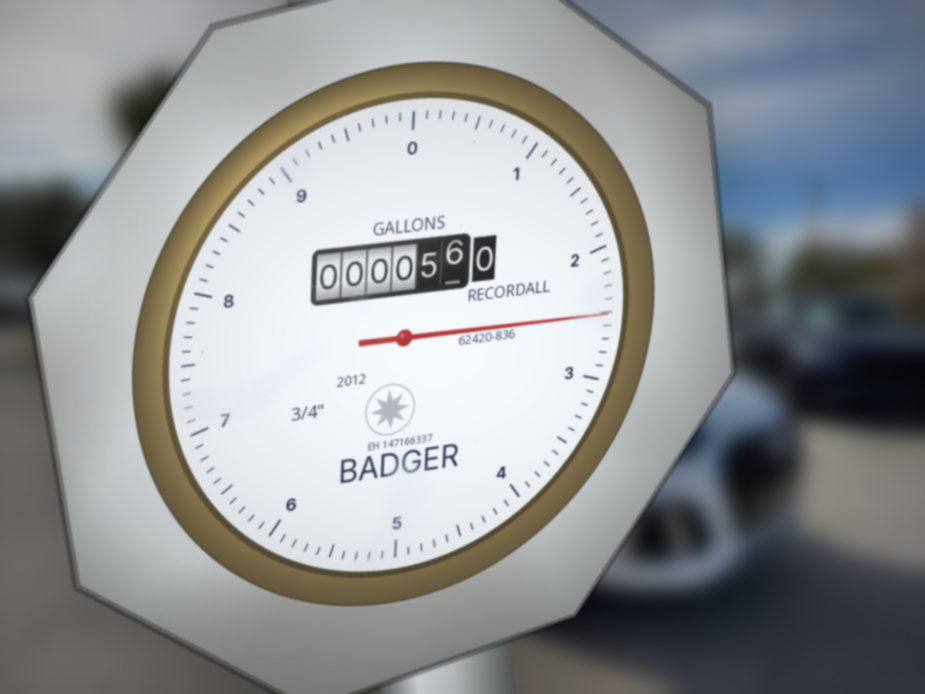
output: 562.5; gal
